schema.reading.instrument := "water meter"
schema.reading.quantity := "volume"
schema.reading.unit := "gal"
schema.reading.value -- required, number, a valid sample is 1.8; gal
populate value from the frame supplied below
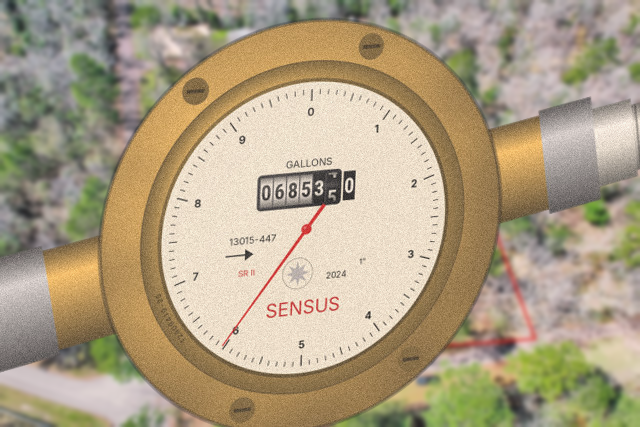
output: 685346.0; gal
